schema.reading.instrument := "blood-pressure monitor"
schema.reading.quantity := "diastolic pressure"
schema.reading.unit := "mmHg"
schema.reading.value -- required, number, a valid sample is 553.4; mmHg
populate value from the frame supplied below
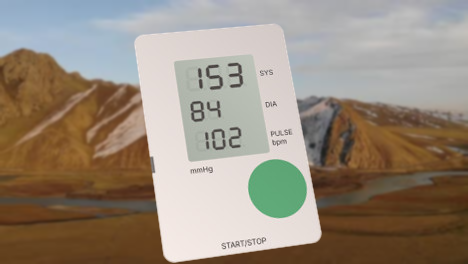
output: 84; mmHg
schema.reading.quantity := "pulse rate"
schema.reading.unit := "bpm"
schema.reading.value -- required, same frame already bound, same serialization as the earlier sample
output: 102; bpm
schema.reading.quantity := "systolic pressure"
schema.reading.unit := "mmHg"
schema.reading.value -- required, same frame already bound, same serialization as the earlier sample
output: 153; mmHg
